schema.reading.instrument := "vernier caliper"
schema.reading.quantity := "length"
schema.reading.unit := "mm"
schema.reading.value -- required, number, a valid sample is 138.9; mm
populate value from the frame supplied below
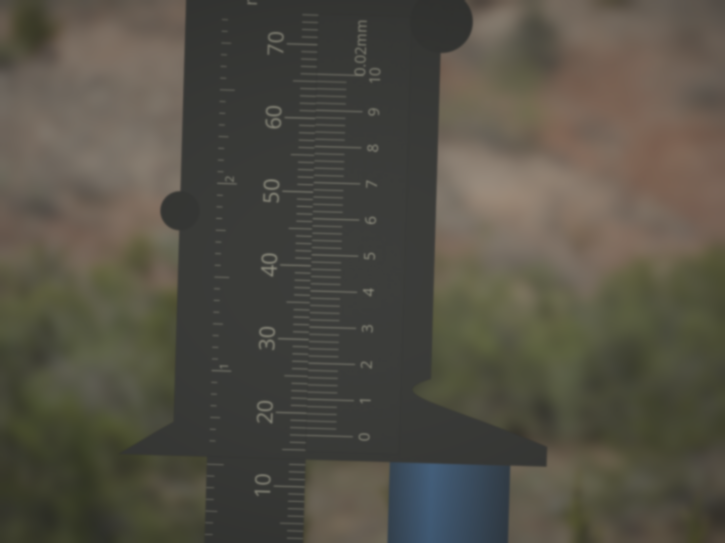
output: 17.0; mm
